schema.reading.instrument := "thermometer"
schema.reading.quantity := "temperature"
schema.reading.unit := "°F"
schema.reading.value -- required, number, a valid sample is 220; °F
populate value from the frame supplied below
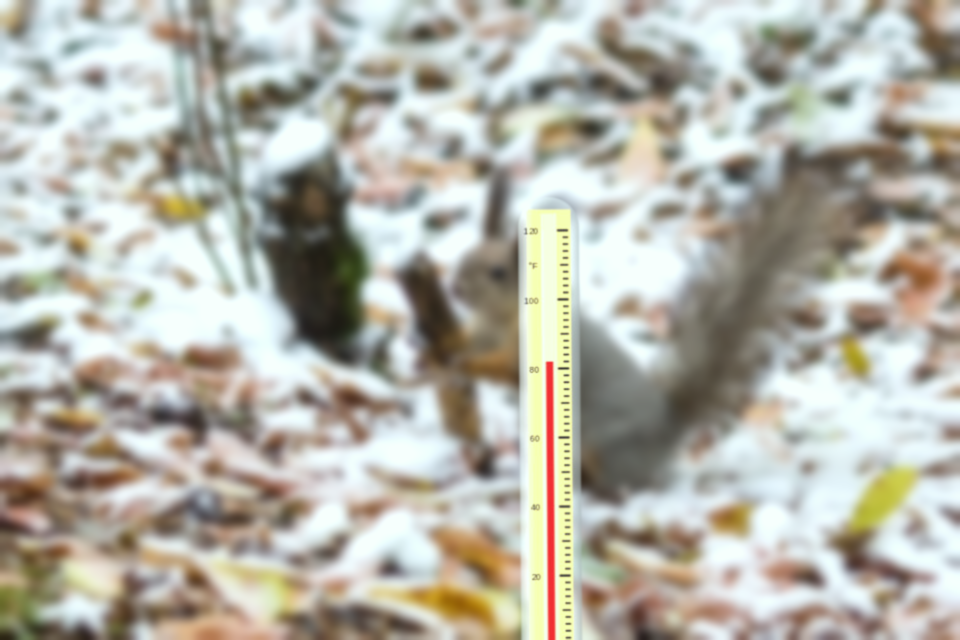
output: 82; °F
